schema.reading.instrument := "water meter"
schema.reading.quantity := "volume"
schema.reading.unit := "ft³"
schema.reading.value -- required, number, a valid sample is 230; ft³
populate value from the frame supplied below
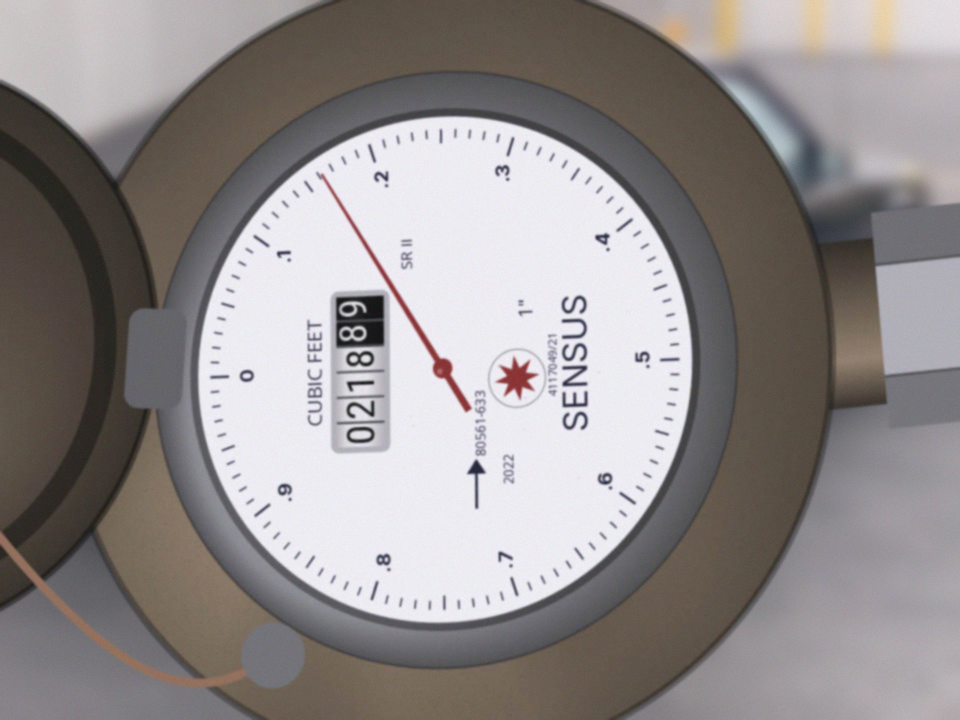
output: 21889.16; ft³
